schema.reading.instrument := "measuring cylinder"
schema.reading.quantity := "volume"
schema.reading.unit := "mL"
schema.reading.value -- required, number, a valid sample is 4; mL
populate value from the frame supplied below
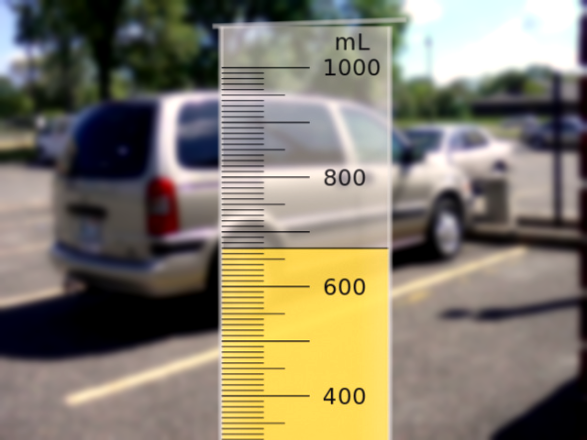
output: 670; mL
